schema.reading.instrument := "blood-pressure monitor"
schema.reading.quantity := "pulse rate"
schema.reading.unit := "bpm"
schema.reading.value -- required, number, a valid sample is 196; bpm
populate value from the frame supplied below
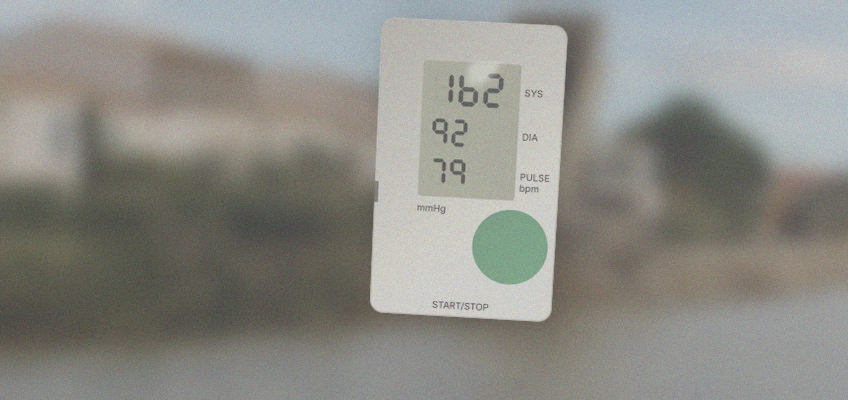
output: 79; bpm
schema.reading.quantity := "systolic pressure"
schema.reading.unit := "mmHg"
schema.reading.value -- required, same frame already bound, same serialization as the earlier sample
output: 162; mmHg
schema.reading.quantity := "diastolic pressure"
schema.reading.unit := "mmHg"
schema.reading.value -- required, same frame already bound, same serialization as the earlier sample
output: 92; mmHg
